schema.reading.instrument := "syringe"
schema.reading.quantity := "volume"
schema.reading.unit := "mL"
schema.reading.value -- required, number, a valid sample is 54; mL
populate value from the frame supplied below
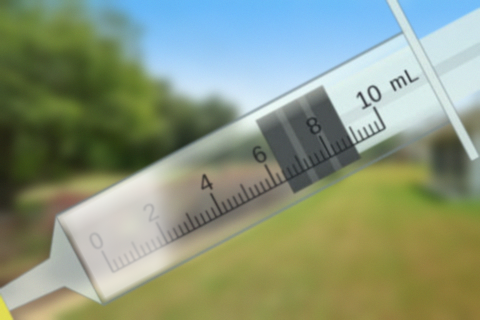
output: 6.4; mL
